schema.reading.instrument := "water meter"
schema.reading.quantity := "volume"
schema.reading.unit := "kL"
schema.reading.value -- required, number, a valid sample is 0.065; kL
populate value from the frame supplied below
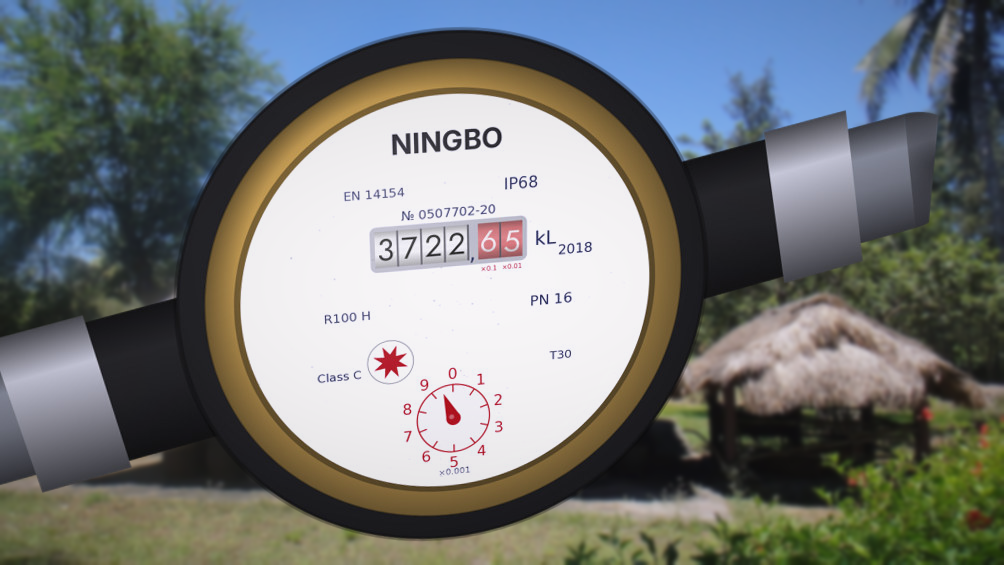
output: 3722.649; kL
